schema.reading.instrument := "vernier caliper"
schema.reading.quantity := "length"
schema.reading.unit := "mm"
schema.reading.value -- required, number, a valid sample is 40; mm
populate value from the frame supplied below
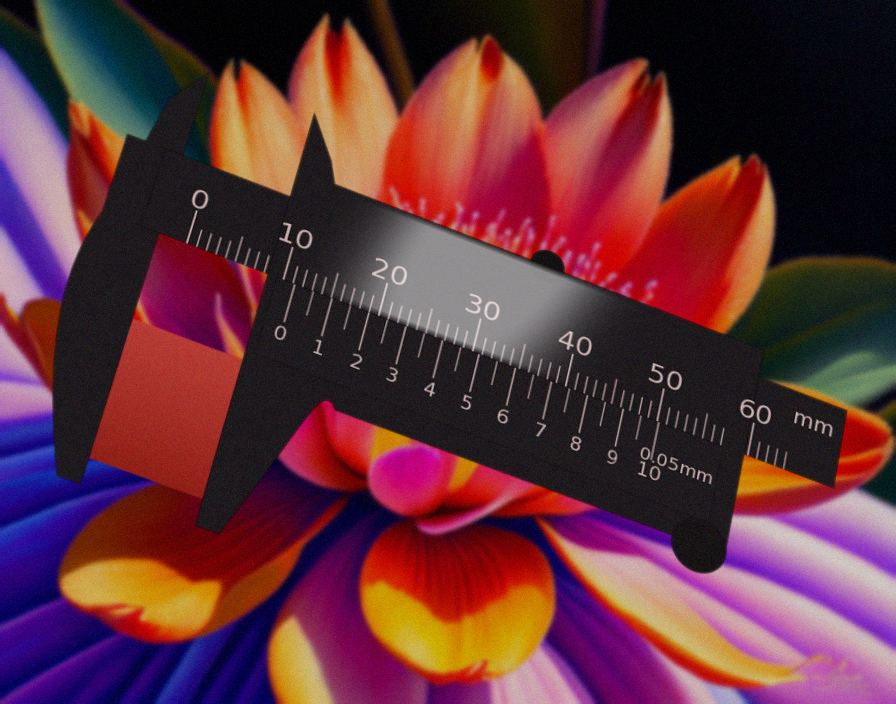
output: 11.2; mm
